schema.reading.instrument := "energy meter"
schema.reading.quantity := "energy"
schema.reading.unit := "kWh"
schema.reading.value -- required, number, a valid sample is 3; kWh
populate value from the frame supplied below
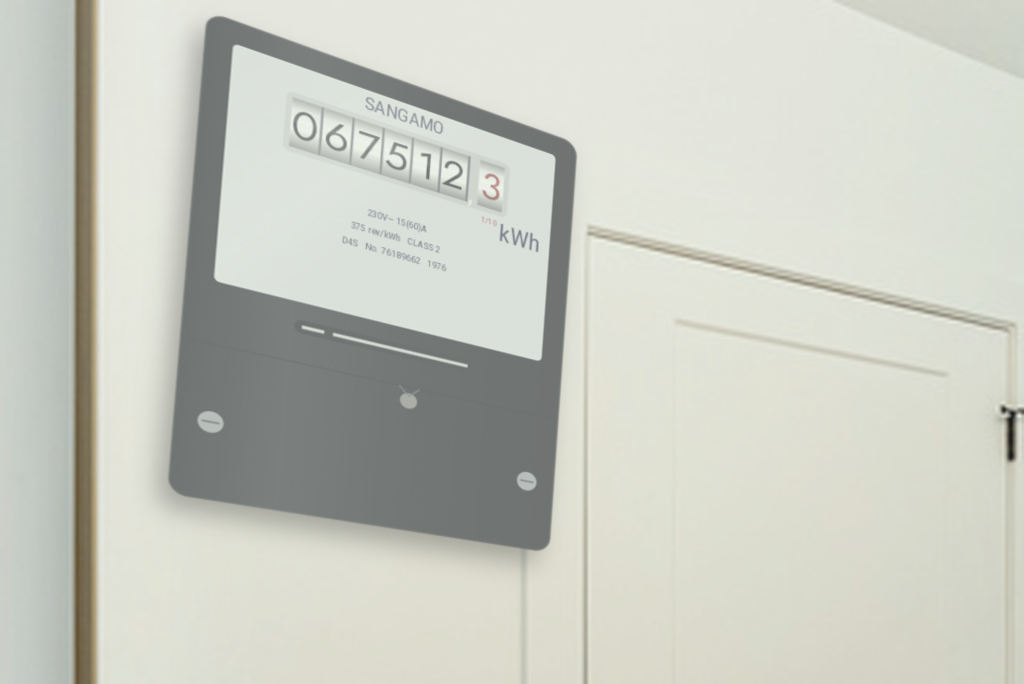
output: 67512.3; kWh
